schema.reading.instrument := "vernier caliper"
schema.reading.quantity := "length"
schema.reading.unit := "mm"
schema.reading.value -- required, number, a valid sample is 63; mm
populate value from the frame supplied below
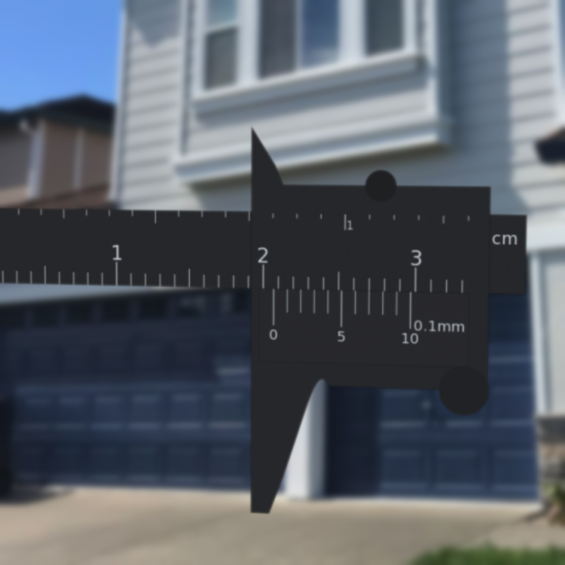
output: 20.7; mm
